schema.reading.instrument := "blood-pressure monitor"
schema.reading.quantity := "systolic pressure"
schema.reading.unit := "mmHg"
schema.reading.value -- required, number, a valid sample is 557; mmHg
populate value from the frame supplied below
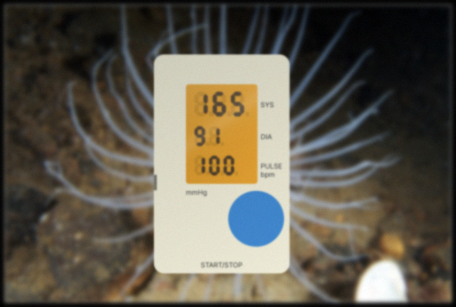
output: 165; mmHg
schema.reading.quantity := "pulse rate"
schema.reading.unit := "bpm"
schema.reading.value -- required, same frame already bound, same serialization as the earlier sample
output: 100; bpm
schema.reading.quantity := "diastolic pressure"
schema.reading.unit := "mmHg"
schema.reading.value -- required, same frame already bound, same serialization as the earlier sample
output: 91; mmHg
